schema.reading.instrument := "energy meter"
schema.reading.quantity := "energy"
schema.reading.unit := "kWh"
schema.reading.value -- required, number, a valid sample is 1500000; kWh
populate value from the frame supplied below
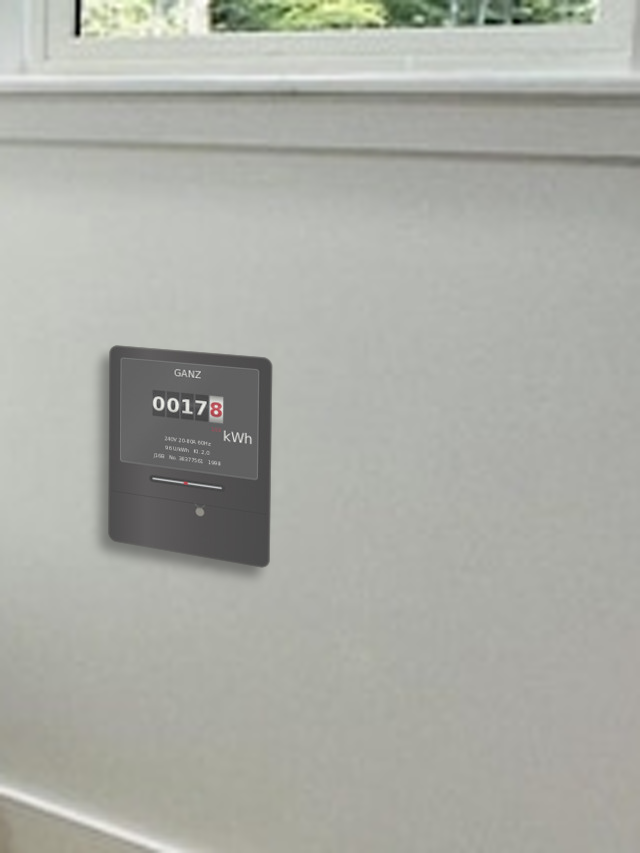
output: 17.8; kWh
